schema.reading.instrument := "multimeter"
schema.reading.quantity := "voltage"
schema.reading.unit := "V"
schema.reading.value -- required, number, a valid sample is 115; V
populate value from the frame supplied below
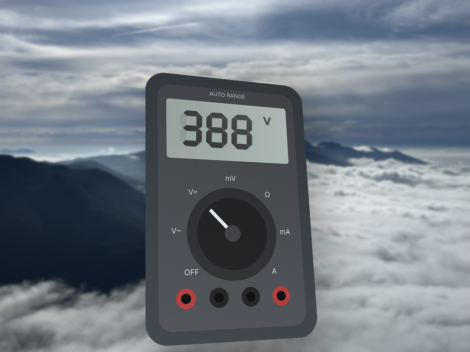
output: 388; V
